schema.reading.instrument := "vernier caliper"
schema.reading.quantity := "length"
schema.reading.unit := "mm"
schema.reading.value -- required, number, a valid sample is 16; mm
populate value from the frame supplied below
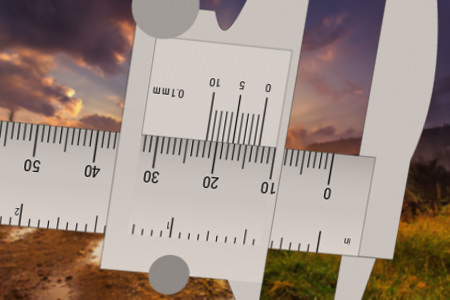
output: 12.8; mm
